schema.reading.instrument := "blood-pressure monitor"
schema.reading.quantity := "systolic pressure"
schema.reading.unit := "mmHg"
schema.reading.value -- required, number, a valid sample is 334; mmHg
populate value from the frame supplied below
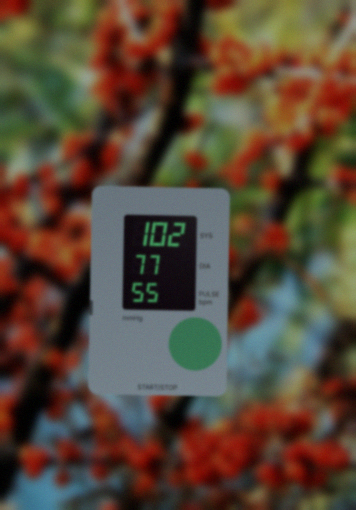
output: 102; mmHg
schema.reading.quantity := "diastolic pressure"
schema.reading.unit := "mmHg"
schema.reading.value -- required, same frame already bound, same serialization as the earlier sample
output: 77; mmHg
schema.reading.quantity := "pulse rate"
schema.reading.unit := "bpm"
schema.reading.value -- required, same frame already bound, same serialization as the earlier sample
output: 55; bpm
